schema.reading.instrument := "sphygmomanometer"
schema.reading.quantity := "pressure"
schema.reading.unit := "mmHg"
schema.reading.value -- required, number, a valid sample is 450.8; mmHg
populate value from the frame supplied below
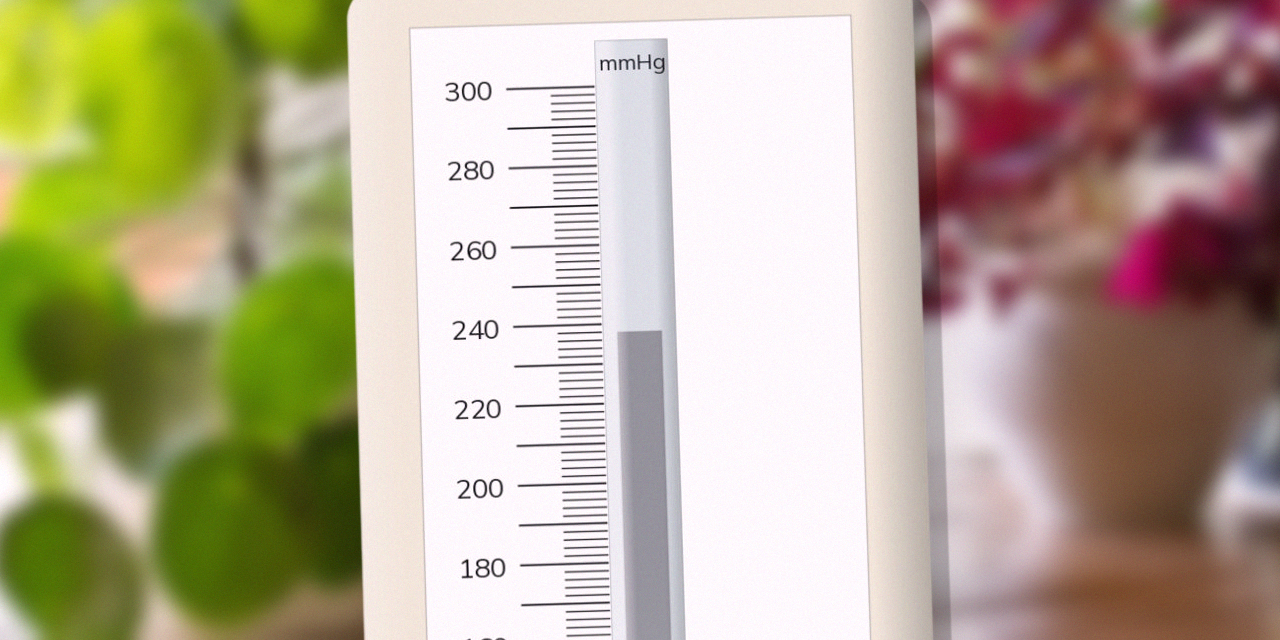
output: 238; mmHg
